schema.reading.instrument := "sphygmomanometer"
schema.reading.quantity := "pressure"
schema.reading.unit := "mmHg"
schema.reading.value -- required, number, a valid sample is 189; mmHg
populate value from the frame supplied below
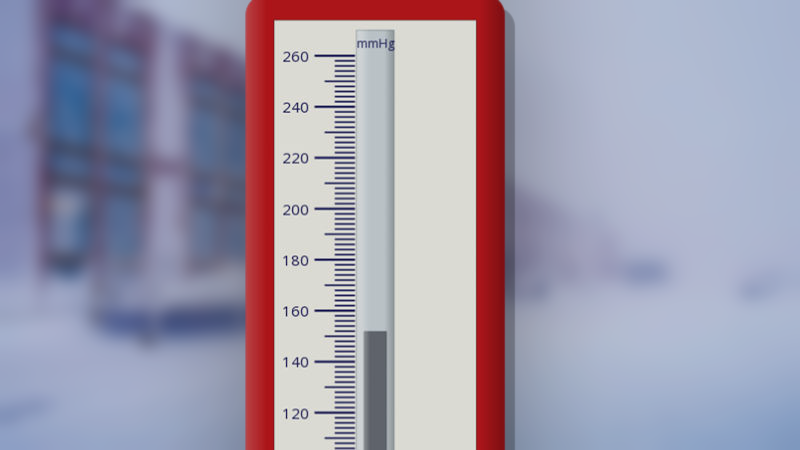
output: 152; mmHg
